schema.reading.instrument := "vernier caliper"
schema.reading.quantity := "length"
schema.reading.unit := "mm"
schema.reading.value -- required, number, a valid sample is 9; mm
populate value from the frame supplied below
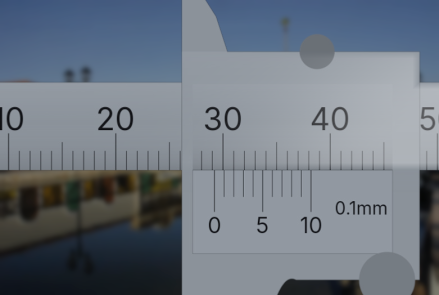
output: 29.2; mm
